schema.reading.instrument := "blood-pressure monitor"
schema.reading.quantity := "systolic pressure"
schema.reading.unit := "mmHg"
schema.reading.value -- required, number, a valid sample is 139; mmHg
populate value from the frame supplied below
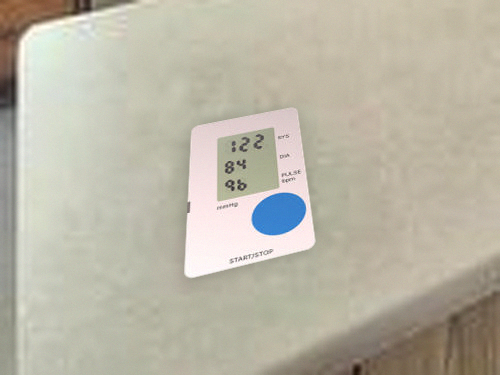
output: 122; mmHg
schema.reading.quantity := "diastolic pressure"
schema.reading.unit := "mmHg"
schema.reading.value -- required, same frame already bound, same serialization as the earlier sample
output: 84; mmHg
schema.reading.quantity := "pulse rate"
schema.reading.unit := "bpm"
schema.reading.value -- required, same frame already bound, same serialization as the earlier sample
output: 96; bpm
